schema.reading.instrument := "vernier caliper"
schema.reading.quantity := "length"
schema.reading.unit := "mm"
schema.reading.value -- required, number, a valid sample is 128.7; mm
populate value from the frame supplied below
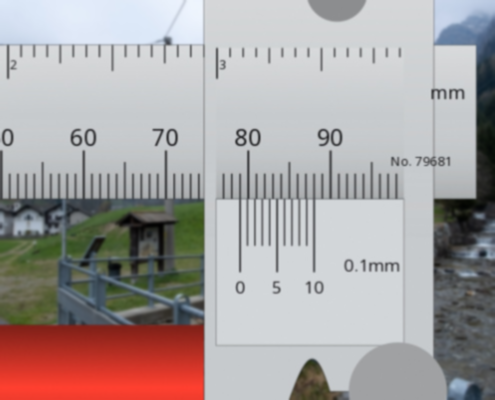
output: 79.0; mm
